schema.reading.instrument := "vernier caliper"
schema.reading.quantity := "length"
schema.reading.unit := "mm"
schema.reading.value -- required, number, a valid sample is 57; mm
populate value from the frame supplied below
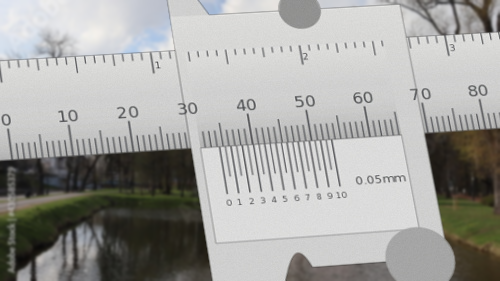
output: 34.4; mm
